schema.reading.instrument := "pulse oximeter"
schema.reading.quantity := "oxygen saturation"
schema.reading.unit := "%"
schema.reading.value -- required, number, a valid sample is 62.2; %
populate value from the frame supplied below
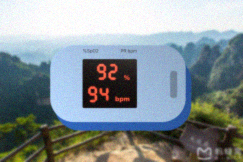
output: 92; %
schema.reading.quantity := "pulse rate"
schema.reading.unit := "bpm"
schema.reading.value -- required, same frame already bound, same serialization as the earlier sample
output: 94; bpm
